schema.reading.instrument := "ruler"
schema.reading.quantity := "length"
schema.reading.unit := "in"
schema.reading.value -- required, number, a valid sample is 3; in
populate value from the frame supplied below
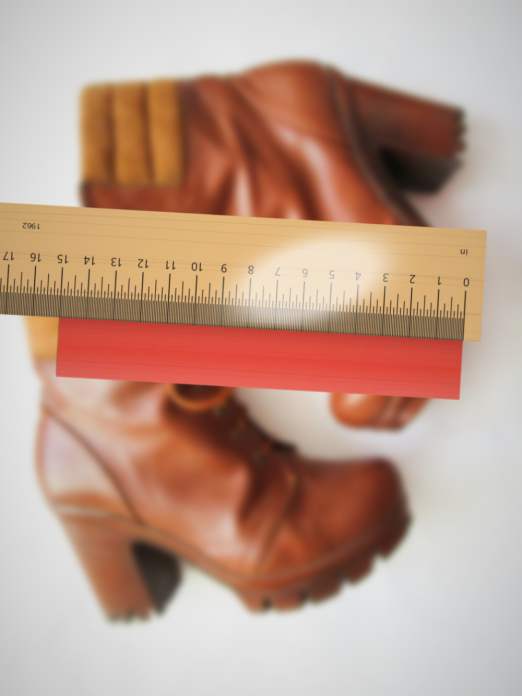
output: 15; in
